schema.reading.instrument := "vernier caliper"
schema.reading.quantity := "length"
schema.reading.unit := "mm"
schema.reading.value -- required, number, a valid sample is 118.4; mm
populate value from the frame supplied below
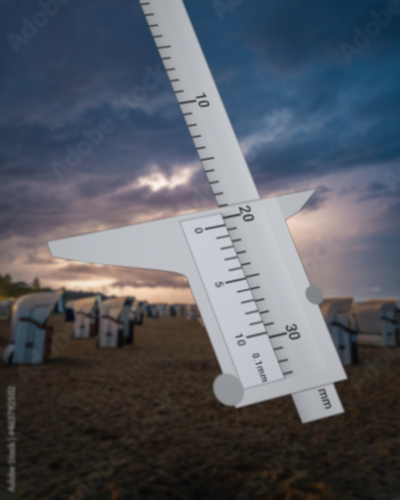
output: 20.6; mm
